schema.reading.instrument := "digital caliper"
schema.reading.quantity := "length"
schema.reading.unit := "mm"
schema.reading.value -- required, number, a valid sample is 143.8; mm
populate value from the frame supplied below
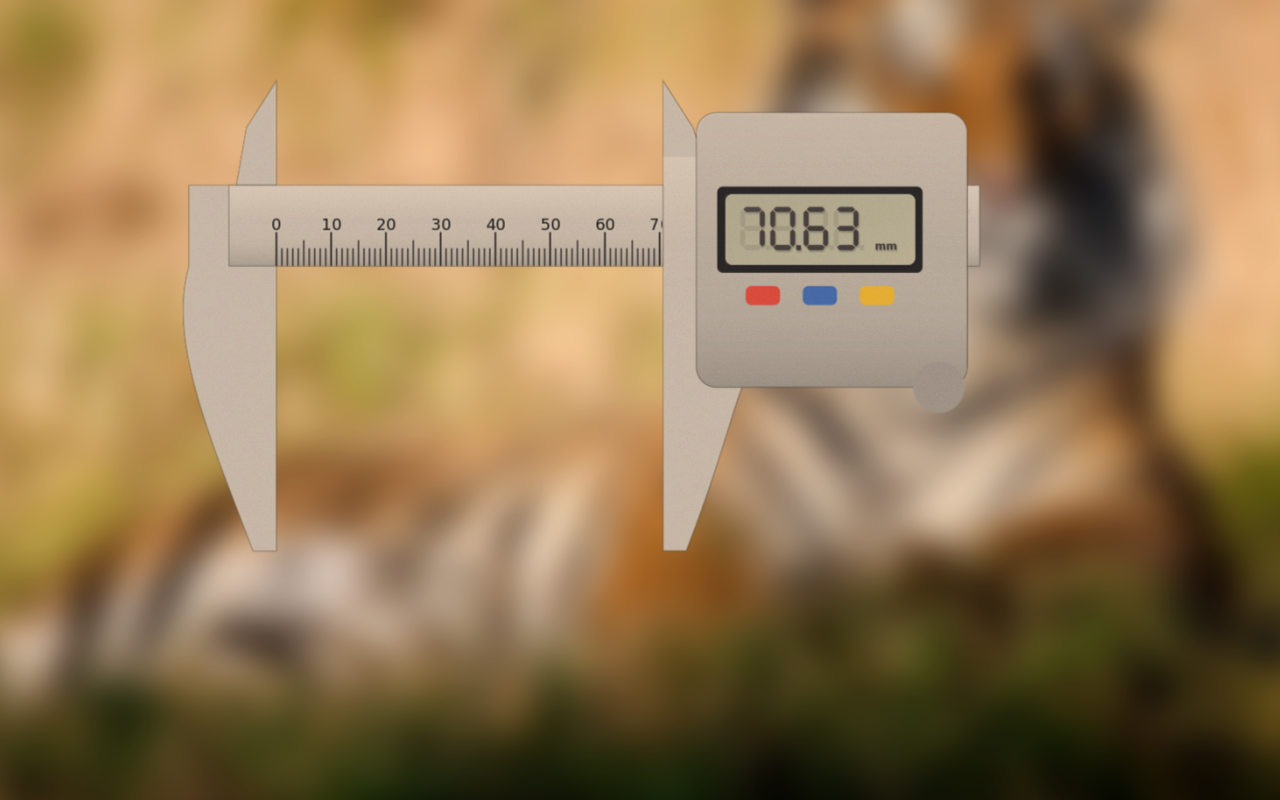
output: 70.63; mm
